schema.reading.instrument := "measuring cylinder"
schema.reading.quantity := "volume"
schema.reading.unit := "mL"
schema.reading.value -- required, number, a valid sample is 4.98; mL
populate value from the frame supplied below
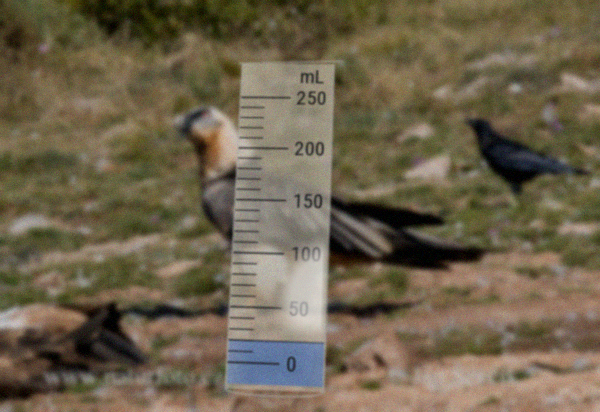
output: 20; mL
